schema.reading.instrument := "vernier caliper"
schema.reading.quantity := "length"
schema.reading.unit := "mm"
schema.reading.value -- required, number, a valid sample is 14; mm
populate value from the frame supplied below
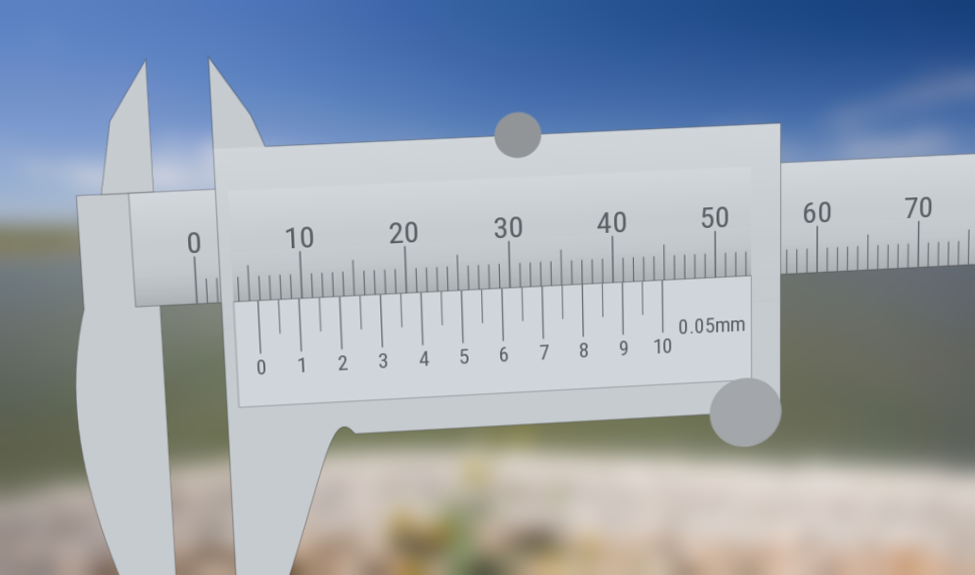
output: 5.8; mm
